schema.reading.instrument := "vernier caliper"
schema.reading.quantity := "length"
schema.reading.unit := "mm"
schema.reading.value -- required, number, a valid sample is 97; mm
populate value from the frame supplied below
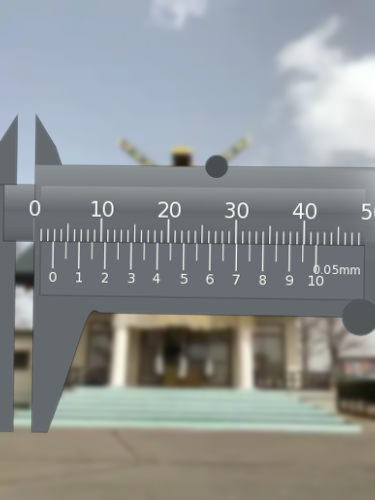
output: 2.8; mm
